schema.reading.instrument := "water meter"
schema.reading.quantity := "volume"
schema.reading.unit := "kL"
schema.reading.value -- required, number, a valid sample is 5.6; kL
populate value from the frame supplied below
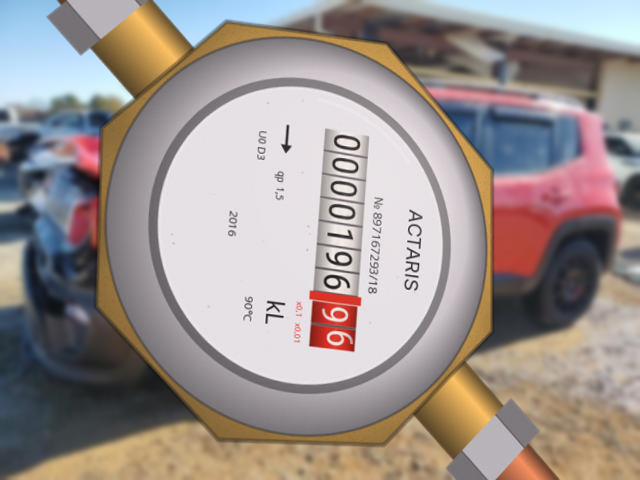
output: 196.96; kL
